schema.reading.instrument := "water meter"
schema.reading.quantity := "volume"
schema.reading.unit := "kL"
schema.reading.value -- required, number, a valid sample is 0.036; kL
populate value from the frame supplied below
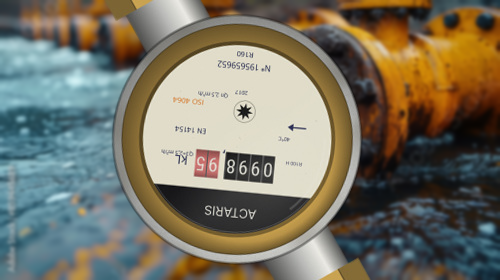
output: 998.95; kL
